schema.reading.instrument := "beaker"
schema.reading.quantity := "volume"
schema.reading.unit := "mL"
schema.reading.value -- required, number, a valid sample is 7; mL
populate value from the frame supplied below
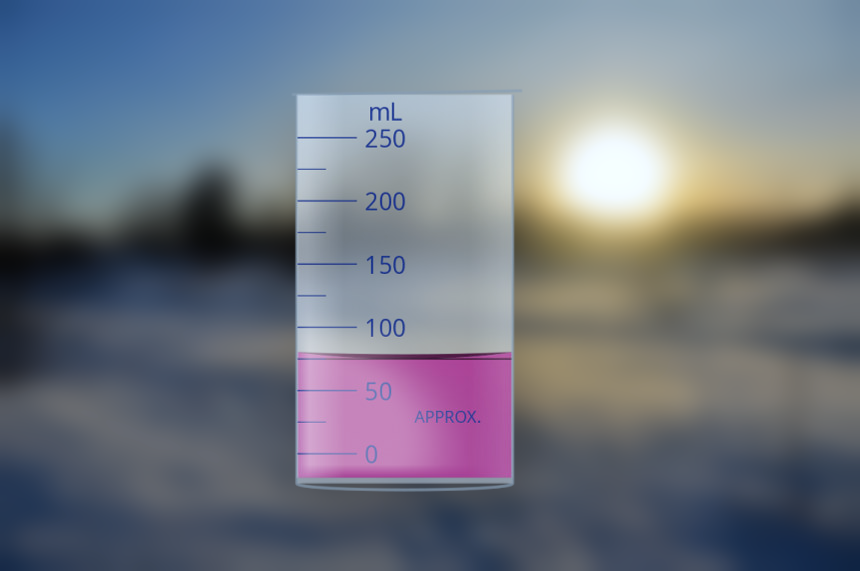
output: 75; mL
